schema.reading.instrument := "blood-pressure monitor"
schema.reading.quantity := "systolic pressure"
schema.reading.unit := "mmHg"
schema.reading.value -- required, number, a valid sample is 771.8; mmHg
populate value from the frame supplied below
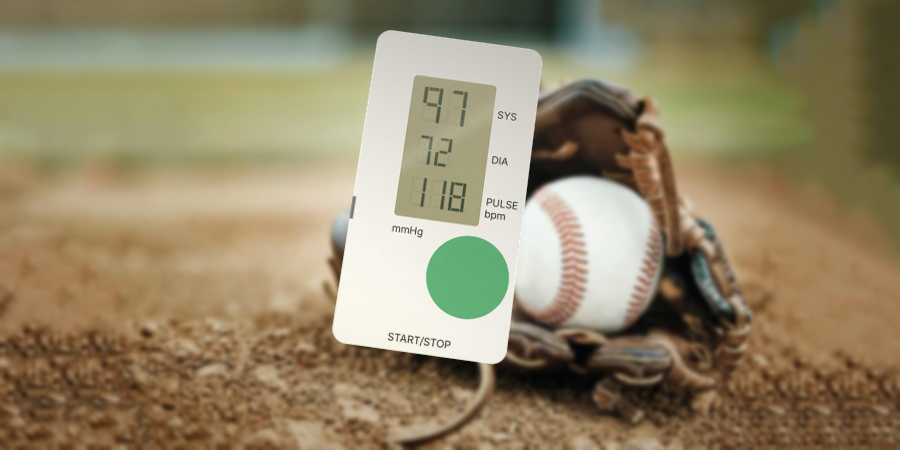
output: 97; mmHg
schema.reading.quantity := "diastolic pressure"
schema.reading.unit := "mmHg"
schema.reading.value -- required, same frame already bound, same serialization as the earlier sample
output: 72; mmHg
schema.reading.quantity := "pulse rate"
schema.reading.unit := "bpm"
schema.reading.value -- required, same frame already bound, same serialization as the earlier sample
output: 118; bpm
